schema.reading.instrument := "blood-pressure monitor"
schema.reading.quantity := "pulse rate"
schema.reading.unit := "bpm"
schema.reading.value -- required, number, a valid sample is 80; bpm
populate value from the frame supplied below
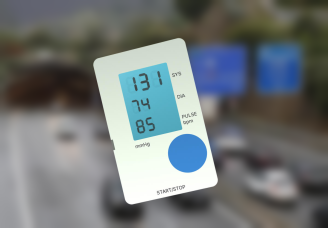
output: 85; bpm
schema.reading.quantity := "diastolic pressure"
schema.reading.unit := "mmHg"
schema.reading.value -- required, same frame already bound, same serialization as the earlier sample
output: 74; mmHg
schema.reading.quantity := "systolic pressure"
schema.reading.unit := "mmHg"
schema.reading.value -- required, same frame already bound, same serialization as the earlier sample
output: 131; mmHg
